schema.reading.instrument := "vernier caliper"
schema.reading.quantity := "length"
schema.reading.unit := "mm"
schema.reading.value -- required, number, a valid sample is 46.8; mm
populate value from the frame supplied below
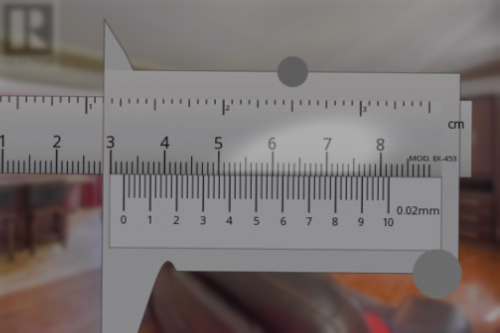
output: 32.5; mm
